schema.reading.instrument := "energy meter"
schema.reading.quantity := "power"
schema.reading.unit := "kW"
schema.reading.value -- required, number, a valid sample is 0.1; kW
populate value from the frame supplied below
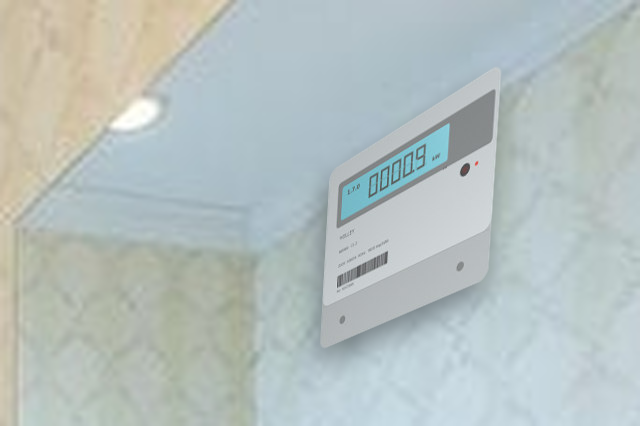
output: 0.9; kW
